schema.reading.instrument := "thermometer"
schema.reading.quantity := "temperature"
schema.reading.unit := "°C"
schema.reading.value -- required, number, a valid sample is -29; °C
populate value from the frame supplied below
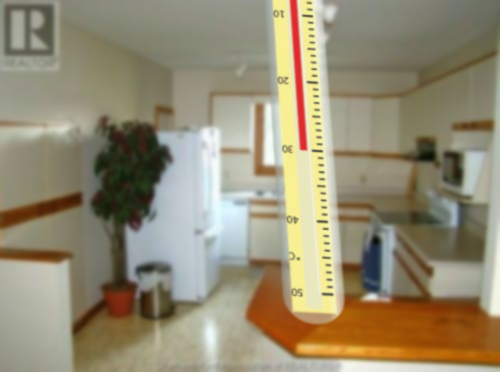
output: 30; °C
